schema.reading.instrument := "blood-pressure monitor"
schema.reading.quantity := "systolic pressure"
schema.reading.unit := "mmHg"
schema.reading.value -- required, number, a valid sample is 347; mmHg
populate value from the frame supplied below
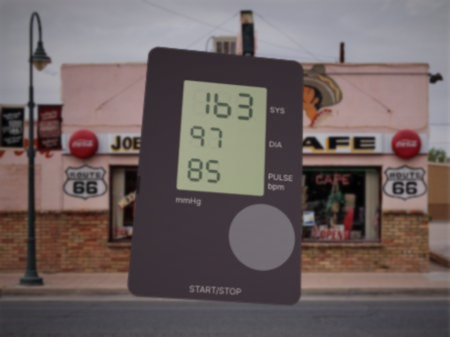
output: 163; mmHg
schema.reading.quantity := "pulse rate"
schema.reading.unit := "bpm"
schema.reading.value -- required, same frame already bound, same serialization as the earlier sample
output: 85; bpm
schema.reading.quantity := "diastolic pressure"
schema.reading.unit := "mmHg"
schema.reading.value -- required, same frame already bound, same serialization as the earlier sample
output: 97; mmHg
